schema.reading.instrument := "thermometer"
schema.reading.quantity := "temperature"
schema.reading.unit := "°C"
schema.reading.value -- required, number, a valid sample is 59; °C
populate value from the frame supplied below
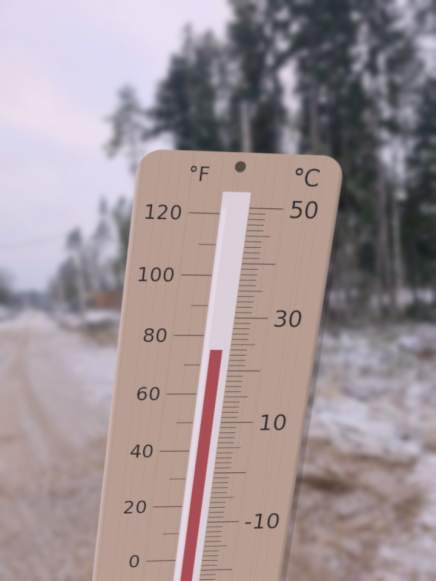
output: 24; °C
